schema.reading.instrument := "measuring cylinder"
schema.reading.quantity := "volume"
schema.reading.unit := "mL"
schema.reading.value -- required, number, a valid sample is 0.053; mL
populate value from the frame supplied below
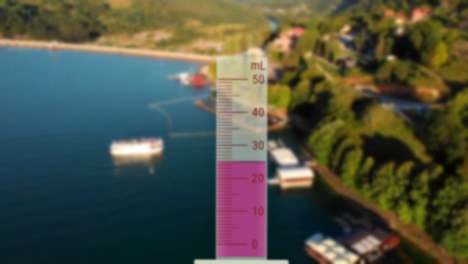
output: 25; mL
